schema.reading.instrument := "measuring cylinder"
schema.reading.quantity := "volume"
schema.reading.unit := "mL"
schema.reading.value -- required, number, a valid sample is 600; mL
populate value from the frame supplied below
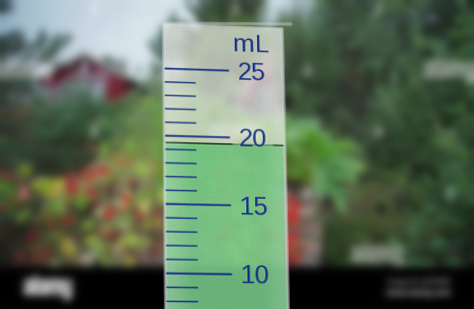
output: 19.5; mL
